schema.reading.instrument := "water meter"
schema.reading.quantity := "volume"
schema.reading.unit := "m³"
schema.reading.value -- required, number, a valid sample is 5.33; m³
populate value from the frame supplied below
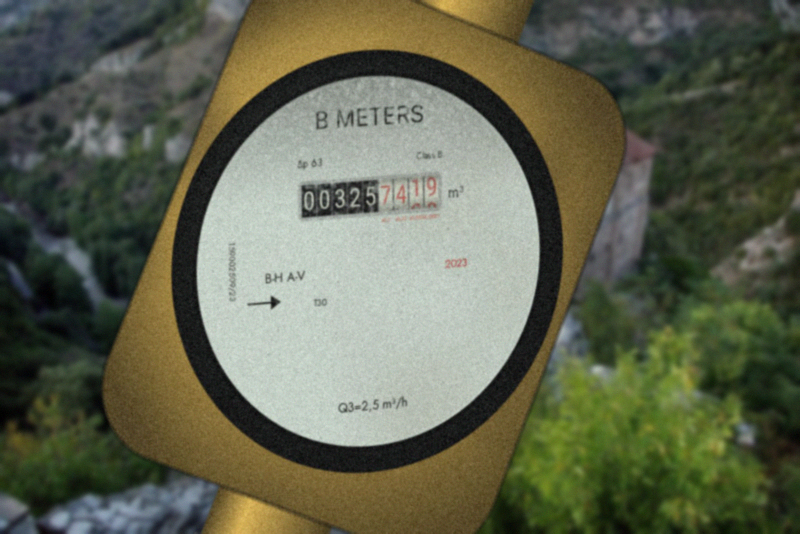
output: 325.7419; m³
